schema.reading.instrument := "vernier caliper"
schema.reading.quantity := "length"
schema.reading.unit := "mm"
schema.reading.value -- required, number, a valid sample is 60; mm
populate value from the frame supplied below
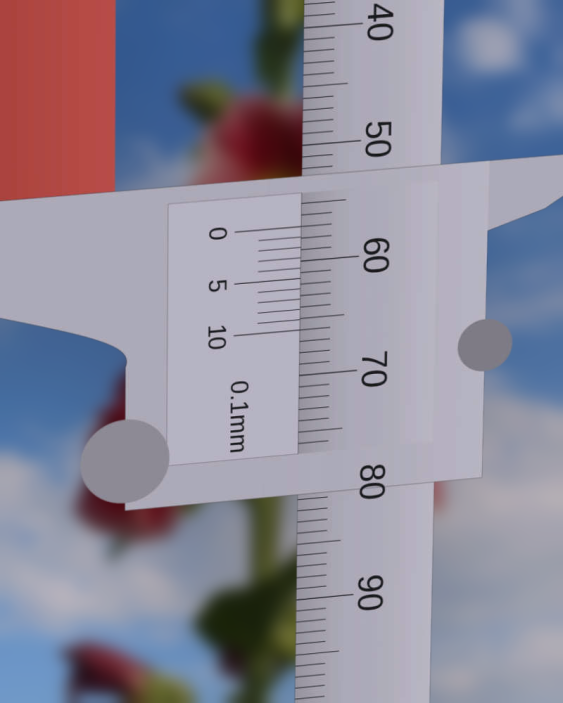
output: 57.0; mm
